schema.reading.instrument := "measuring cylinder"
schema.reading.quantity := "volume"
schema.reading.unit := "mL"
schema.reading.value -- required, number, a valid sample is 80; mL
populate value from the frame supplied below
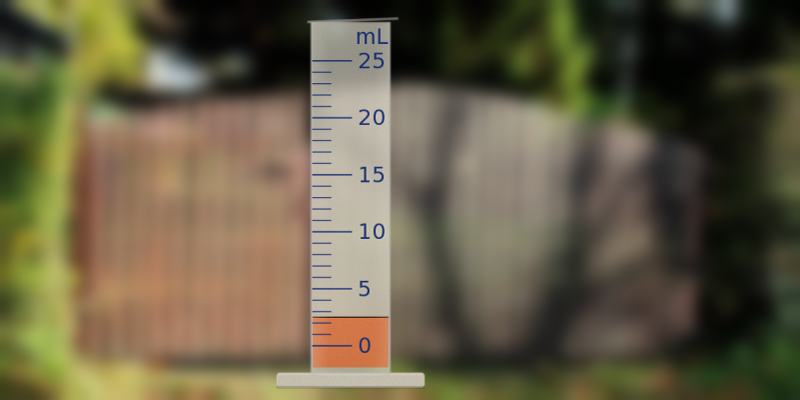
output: 2.5; mL
